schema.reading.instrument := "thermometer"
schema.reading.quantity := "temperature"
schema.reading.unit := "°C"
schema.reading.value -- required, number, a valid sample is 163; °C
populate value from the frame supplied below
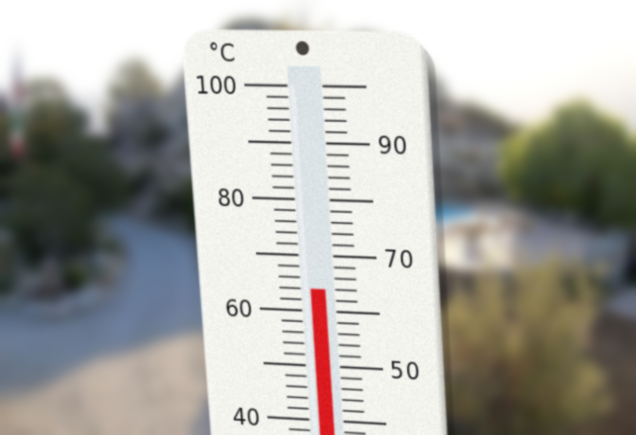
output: 64; °C
